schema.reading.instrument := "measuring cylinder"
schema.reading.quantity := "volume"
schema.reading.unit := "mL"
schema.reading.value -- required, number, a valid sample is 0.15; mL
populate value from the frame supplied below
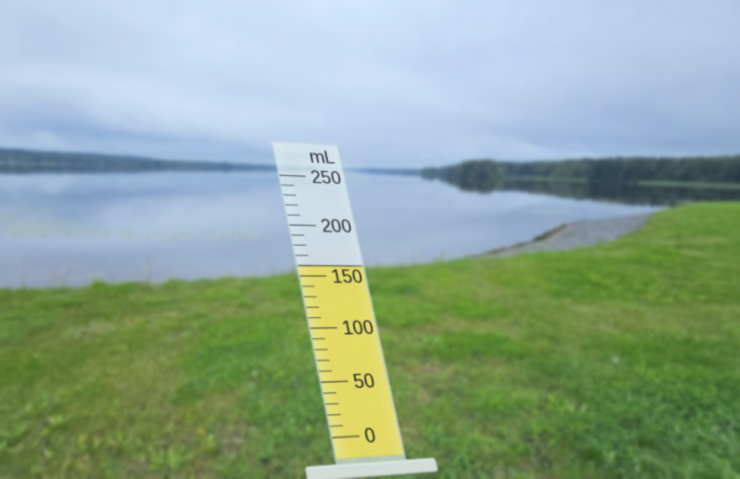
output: 160; mL
